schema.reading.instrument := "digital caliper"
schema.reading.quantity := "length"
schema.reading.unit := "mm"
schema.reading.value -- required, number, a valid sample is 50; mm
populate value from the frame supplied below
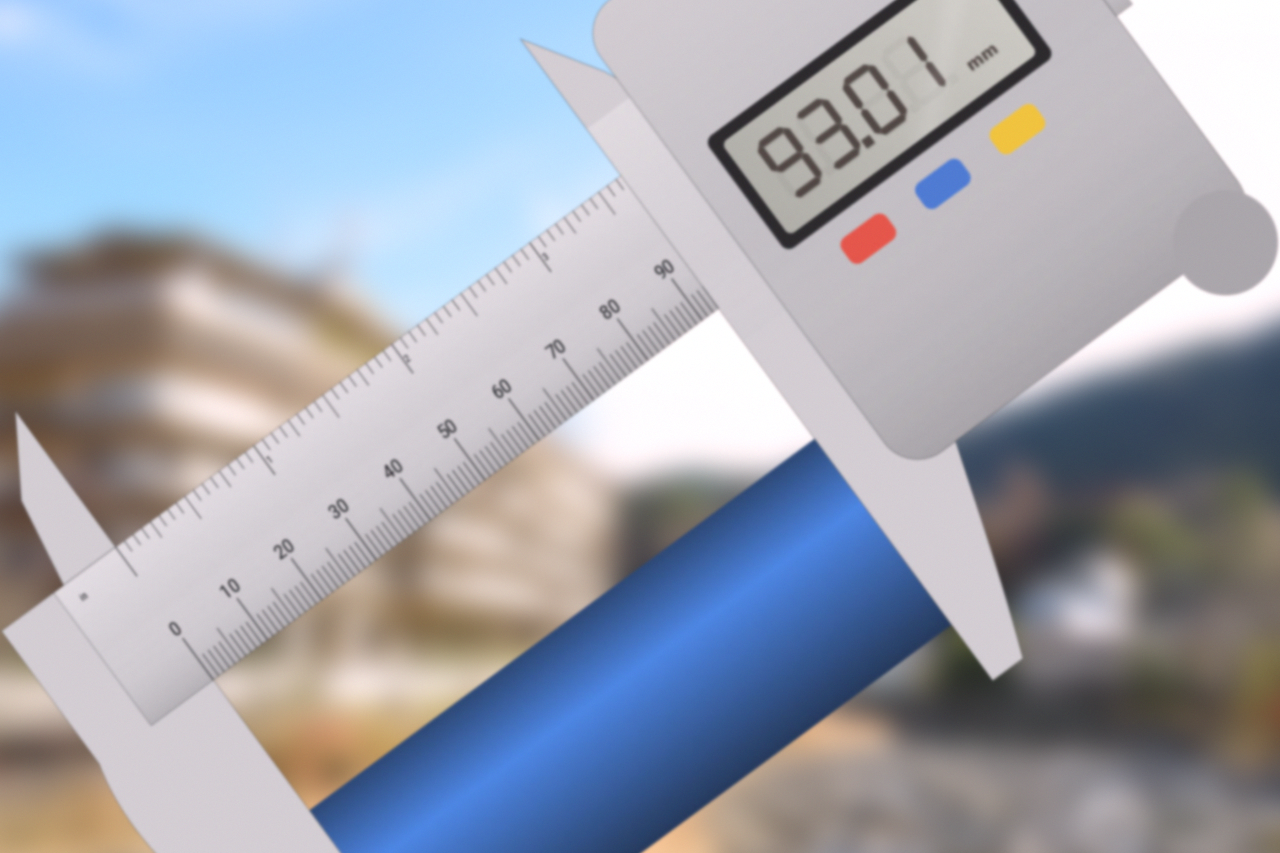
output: 93.01; mm
